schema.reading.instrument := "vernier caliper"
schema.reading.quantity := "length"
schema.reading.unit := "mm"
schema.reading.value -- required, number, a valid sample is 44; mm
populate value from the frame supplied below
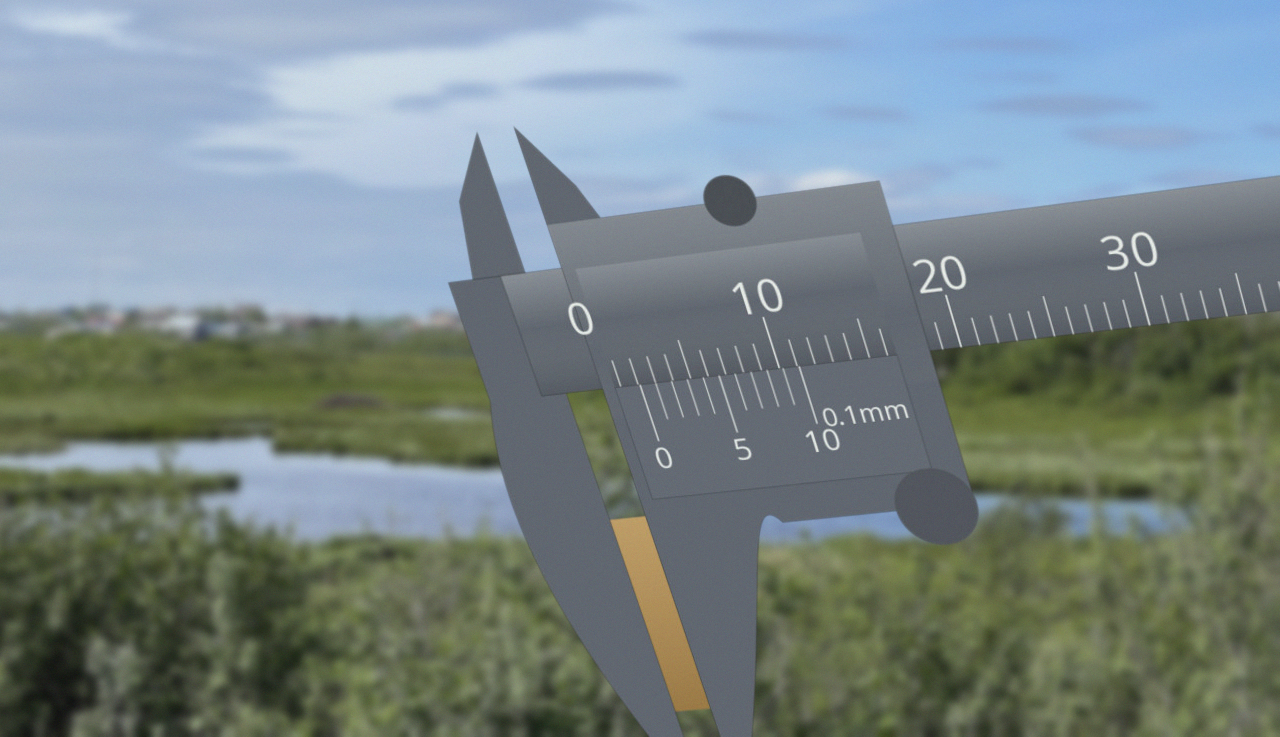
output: 2.1; mm
